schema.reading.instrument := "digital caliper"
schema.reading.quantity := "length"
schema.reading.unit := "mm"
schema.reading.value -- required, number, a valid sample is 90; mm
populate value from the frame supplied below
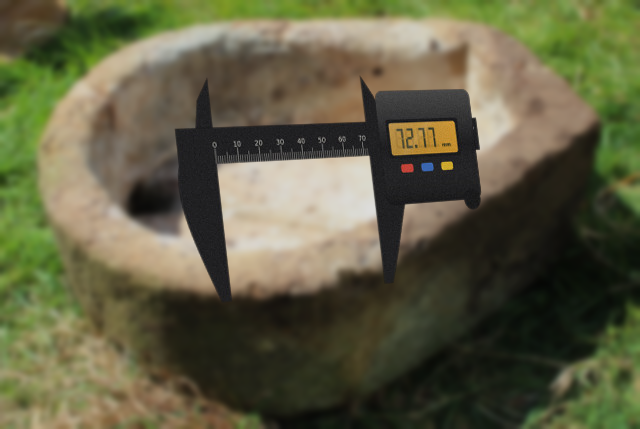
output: 72.77; mm
